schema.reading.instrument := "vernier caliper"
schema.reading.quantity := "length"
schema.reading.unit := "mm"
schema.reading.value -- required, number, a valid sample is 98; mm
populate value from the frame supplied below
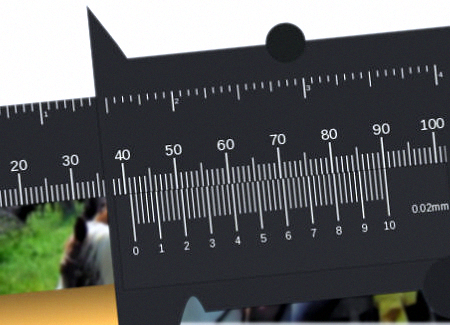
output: 41.0; mm
